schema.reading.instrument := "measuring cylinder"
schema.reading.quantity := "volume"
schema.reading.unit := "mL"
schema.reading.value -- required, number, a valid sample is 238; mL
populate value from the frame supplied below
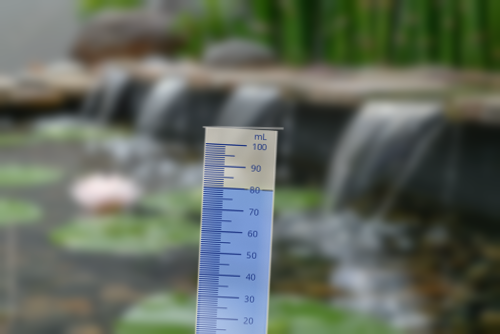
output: 80; mL
